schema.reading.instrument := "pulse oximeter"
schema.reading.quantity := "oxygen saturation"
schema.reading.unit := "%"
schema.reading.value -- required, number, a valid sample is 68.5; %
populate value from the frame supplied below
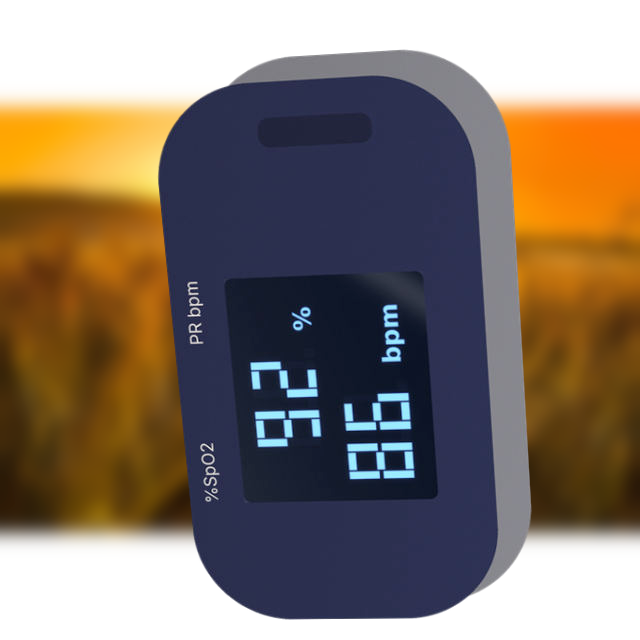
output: 92; %
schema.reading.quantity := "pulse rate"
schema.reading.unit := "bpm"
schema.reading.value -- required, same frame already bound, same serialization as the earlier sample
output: 86; bpm
